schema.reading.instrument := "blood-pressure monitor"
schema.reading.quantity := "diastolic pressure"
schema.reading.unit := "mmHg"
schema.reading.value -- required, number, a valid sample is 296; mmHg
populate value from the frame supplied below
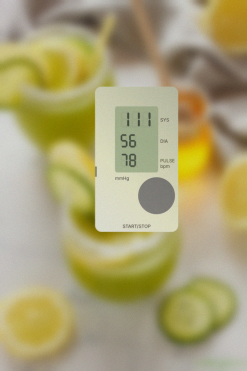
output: 56; mmHg
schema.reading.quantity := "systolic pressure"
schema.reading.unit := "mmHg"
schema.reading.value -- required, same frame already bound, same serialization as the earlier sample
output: 111; mmHg
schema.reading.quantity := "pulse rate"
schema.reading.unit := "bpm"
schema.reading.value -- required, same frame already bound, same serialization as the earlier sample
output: 78; bpm
